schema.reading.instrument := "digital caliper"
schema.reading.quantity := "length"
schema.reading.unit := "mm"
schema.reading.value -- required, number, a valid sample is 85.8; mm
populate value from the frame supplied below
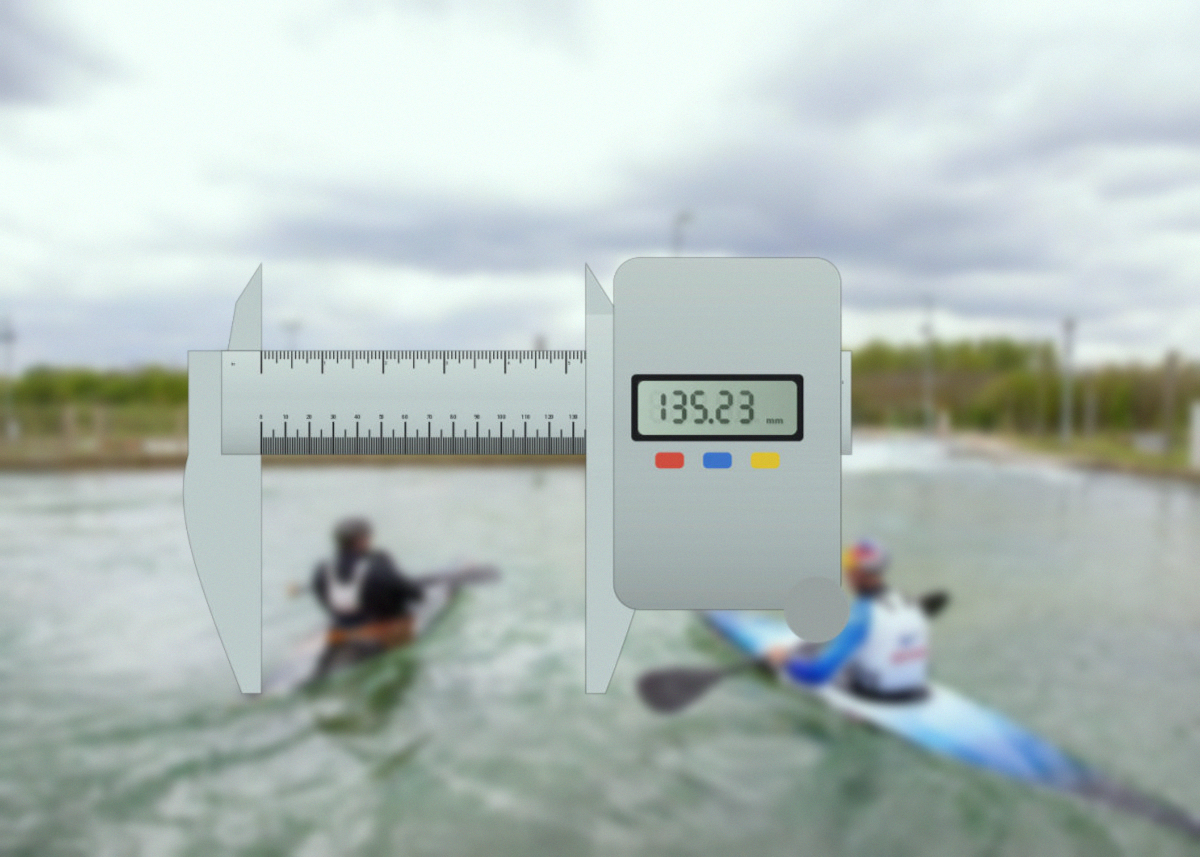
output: 135.23; mm
